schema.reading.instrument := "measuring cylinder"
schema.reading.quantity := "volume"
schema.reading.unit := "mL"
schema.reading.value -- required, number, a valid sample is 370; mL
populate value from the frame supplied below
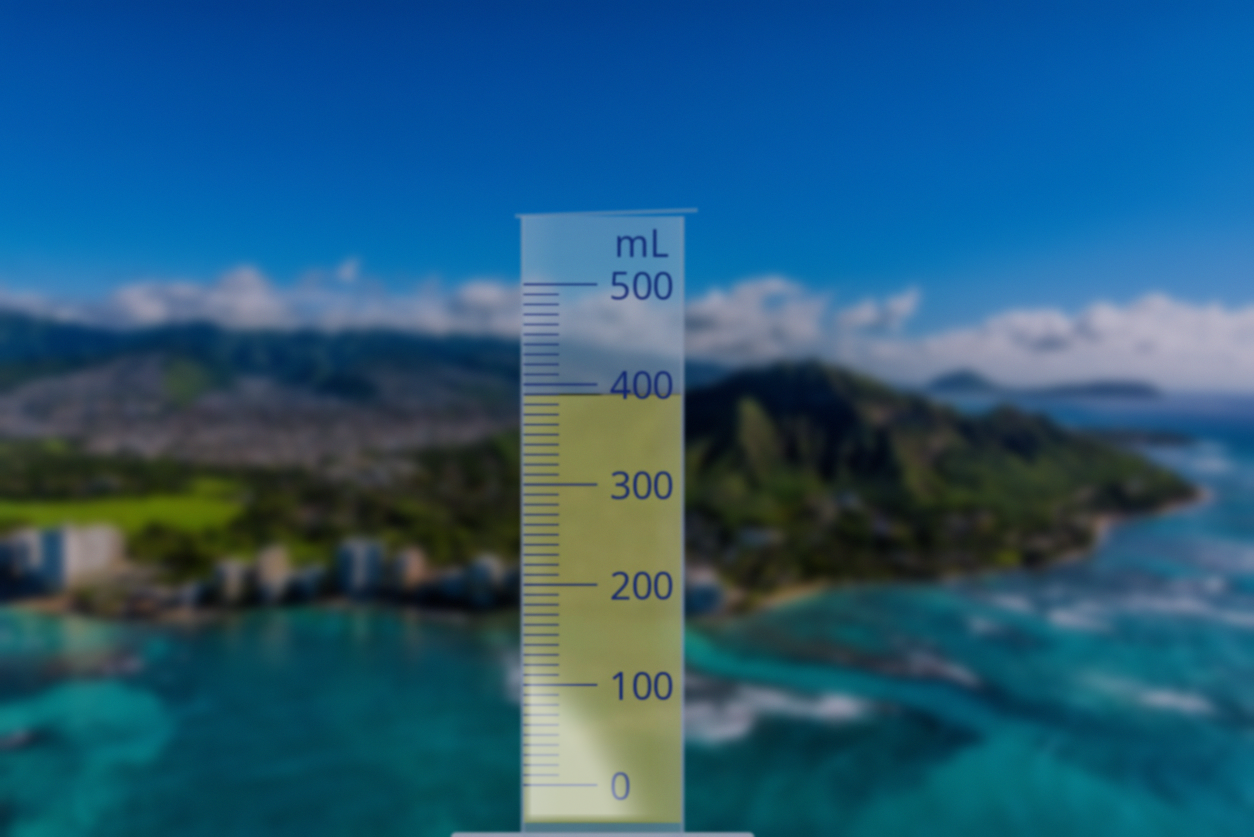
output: 390; mL
